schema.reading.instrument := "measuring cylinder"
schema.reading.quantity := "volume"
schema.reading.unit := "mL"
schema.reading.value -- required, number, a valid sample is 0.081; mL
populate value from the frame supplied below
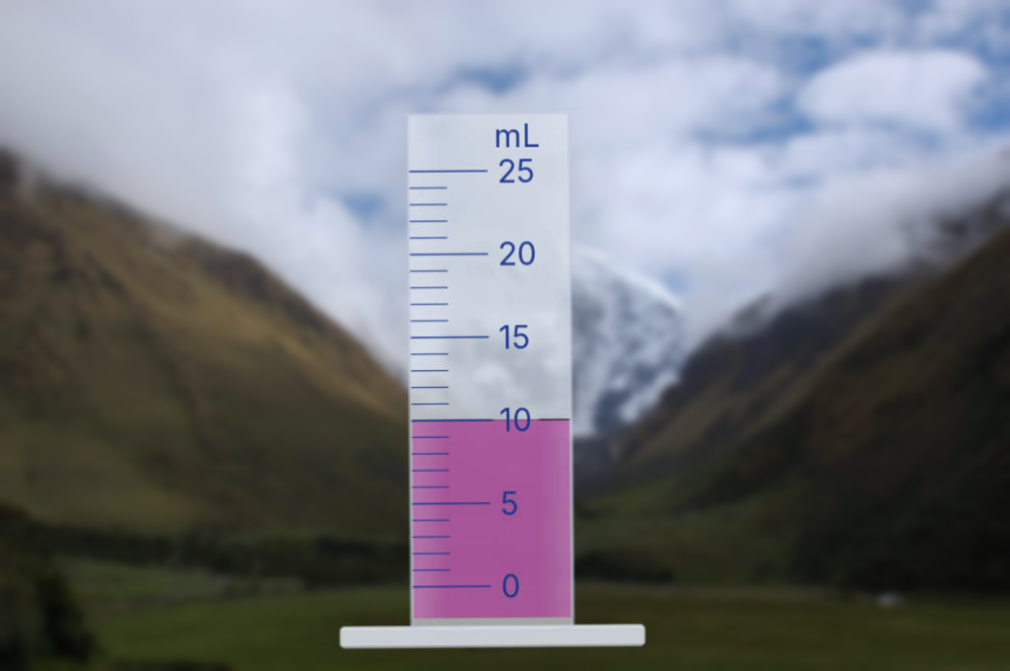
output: 10; mL
